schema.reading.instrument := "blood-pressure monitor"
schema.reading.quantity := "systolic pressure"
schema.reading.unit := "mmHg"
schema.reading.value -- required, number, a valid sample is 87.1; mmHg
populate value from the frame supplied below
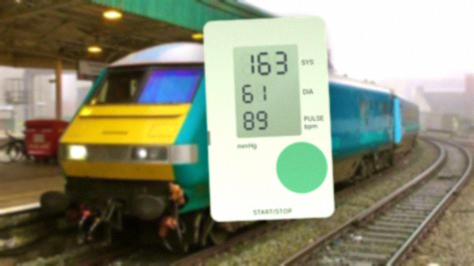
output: 163; mmHg
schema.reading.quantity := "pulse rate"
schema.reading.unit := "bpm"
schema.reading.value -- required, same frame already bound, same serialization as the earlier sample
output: 89; bpm
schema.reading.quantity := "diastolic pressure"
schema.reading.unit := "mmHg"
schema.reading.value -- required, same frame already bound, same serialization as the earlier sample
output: 61; mmHg
